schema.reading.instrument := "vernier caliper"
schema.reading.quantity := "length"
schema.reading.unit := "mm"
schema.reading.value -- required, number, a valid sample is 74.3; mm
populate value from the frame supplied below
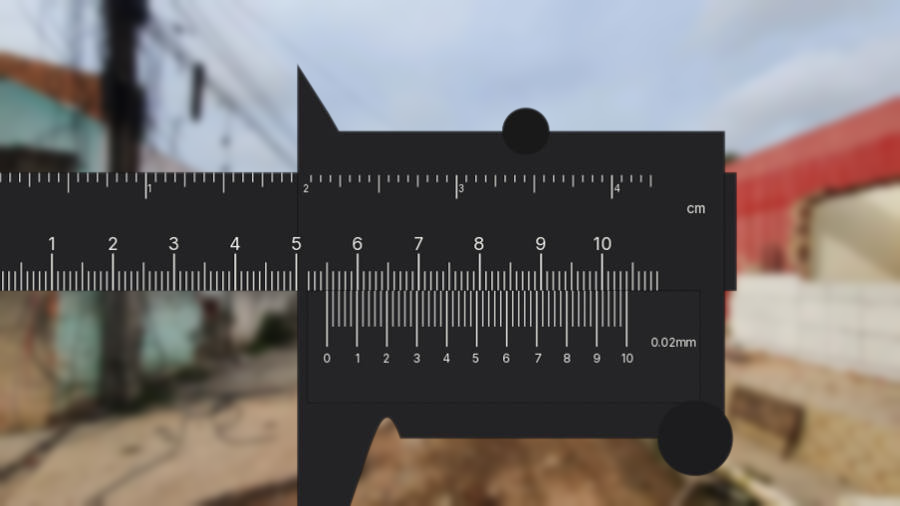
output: 55.0; mm
